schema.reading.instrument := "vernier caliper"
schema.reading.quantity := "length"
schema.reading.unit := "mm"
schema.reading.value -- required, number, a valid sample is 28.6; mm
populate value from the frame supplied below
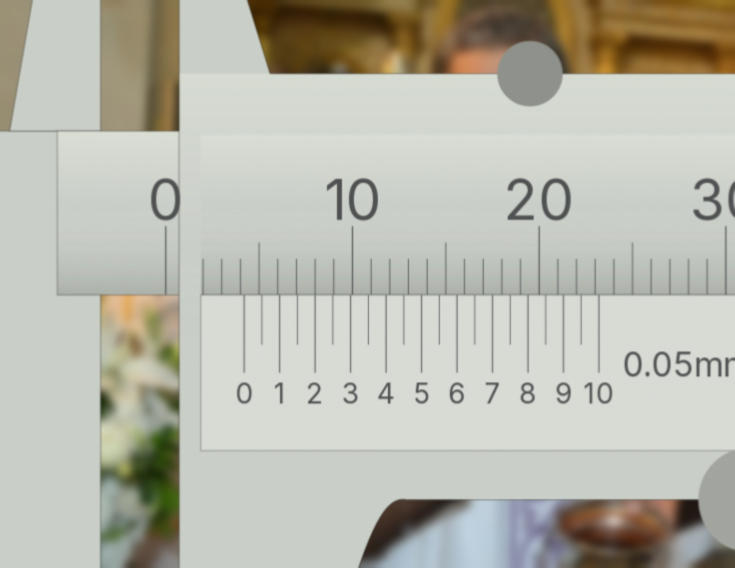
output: 4.2; mm
